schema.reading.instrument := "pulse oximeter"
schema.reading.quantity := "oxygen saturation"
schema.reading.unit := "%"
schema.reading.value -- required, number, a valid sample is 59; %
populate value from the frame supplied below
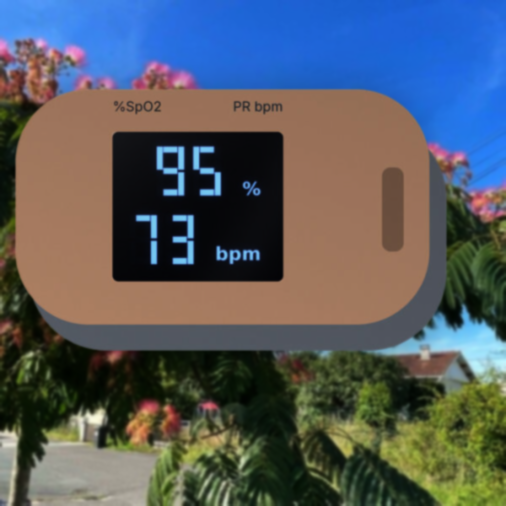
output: 95; %
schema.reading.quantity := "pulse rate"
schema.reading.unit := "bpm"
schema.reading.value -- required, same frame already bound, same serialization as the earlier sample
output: 73; bpm
